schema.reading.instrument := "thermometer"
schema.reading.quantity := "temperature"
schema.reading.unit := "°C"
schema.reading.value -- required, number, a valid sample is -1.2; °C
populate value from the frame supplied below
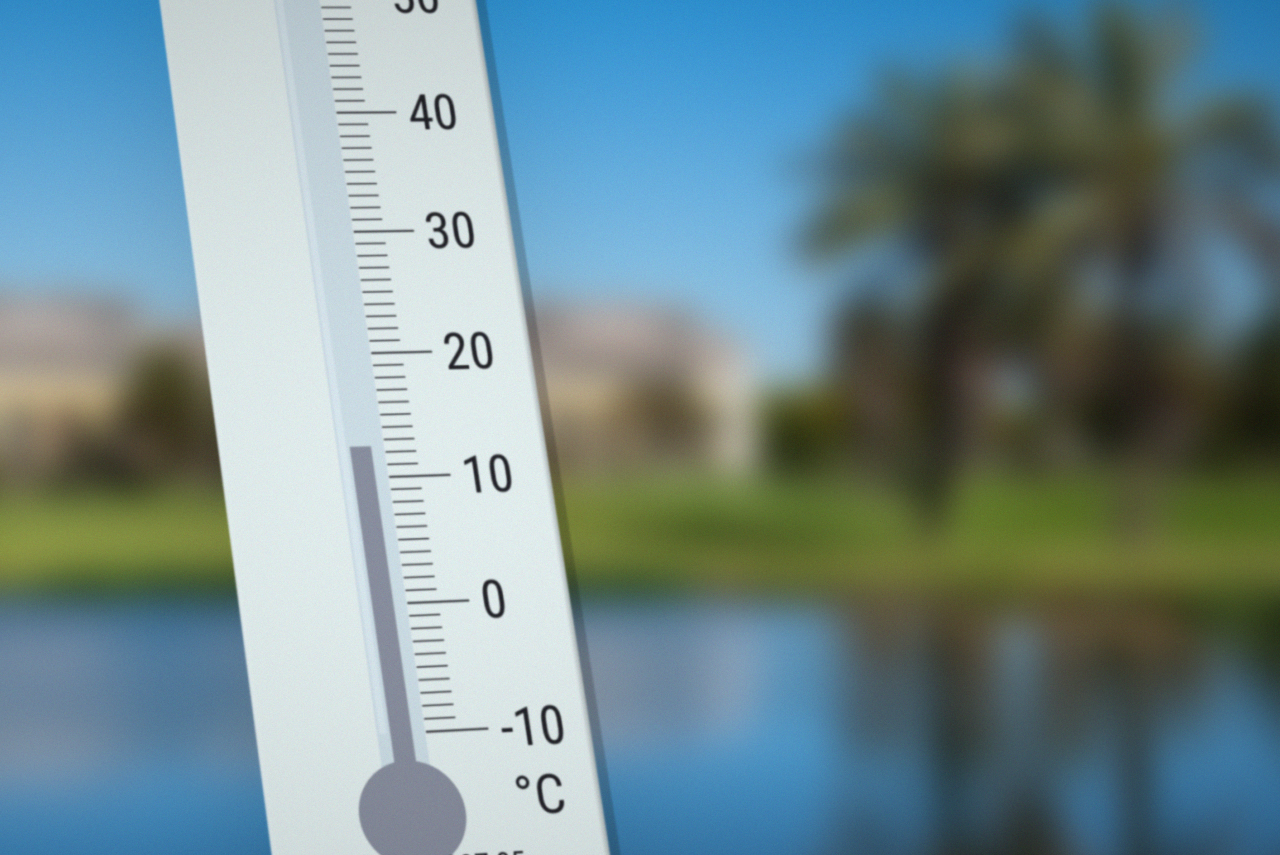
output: 12.5; °C
